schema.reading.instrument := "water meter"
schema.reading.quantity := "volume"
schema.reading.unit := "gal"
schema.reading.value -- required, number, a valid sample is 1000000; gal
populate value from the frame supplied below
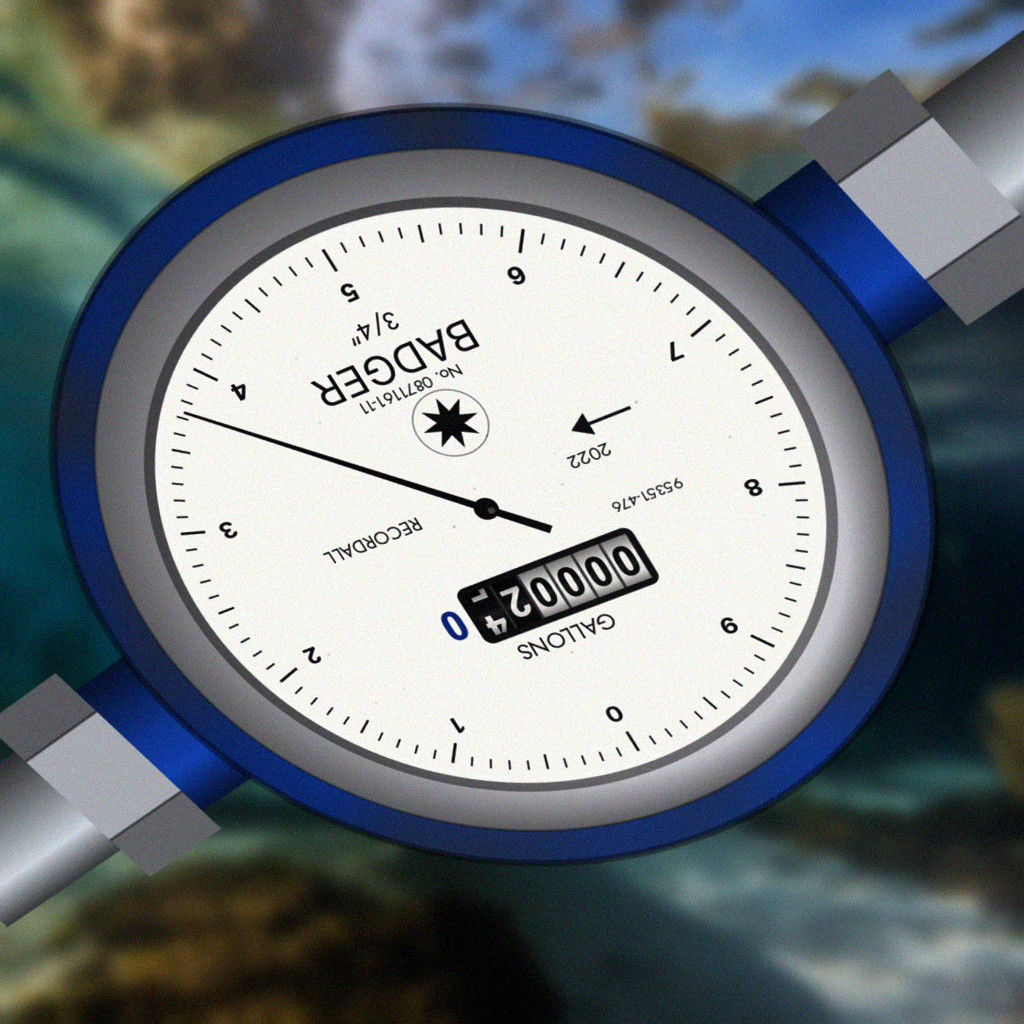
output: 243.7; gal
